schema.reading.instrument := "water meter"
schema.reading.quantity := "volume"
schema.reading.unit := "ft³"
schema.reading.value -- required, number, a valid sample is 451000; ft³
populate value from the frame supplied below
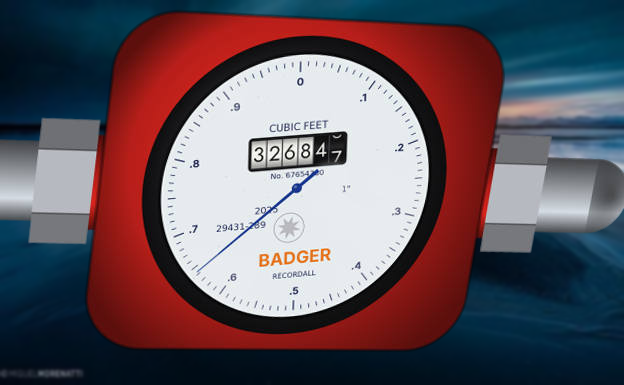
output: 326846.64; ft³
